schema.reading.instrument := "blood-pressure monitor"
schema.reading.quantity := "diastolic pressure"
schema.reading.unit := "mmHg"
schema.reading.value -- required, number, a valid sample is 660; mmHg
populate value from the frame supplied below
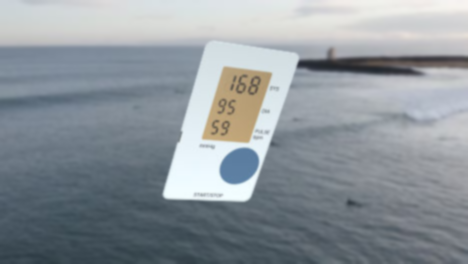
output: 95; mmHg
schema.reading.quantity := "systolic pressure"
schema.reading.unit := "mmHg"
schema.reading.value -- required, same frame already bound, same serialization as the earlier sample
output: 168; mmHg
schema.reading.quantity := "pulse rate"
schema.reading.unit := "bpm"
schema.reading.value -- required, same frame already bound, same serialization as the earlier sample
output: 59; bpm
